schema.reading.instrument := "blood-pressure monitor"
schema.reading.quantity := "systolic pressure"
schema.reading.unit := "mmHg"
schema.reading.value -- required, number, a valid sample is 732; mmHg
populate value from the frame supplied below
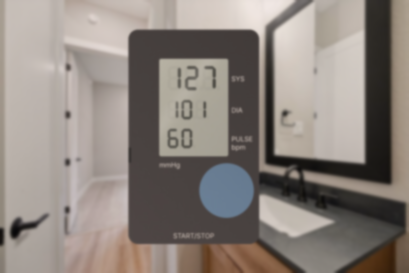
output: 127; mmHg
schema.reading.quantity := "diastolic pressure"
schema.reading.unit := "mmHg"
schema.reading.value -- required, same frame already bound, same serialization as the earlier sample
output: 101; mmHg
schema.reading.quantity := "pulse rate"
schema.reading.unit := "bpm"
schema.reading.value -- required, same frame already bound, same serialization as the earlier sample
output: 60; bpm
